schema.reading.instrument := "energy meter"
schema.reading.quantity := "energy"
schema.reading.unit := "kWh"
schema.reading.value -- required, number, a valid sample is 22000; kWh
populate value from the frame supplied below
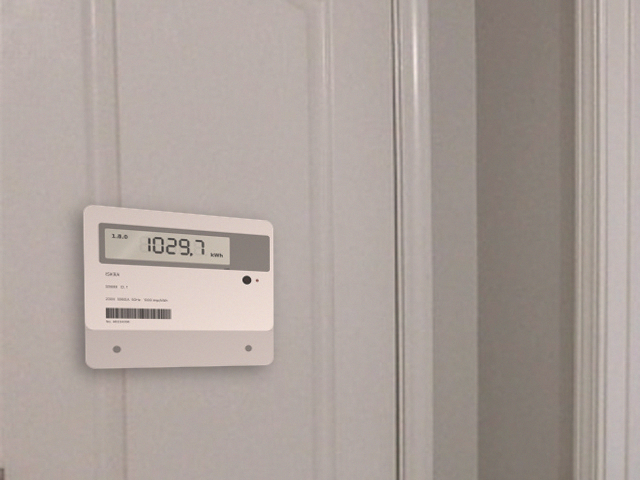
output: 1029.7; kWh
